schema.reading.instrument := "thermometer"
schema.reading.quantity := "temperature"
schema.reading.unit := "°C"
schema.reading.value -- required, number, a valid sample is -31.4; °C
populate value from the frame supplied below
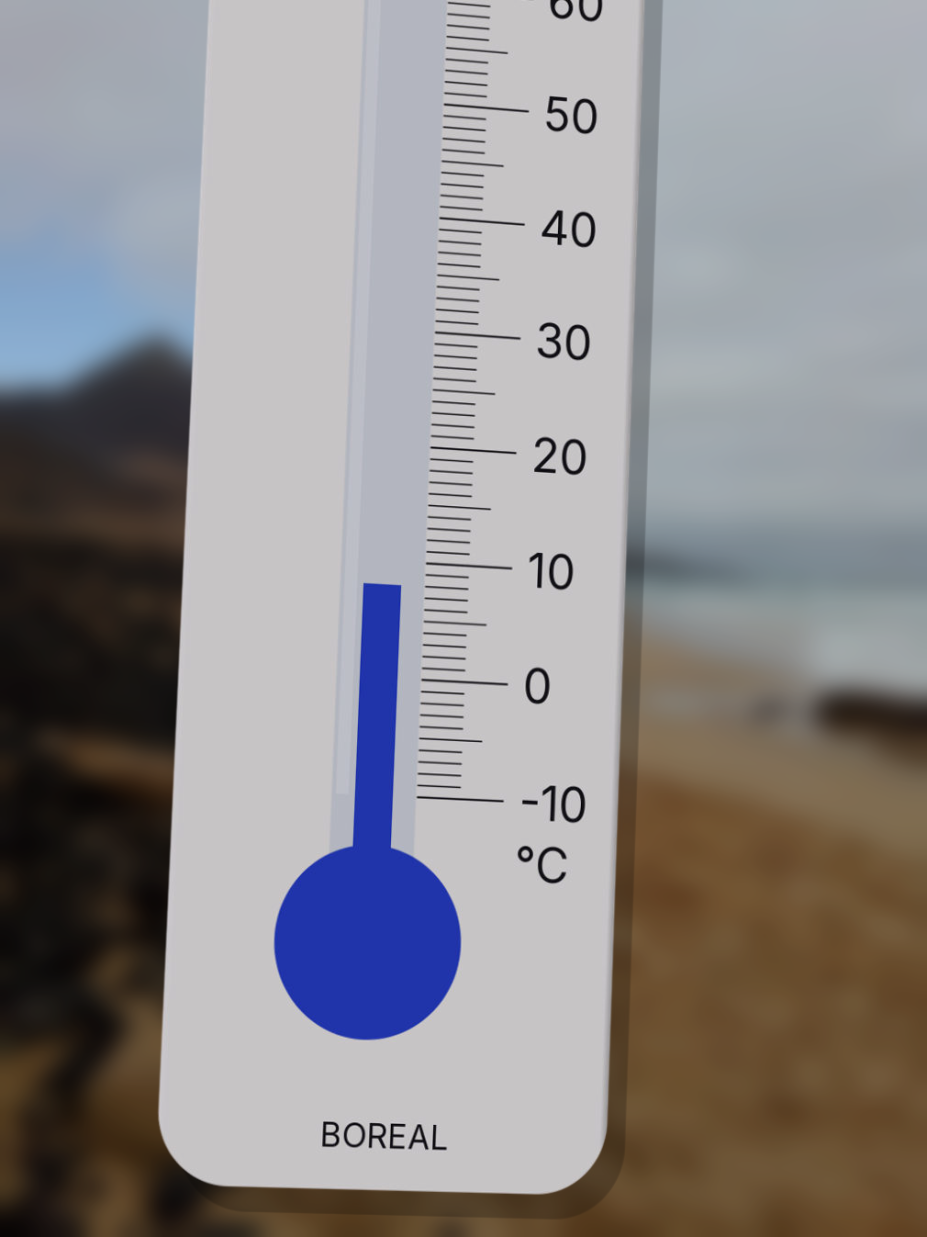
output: 8; °C
